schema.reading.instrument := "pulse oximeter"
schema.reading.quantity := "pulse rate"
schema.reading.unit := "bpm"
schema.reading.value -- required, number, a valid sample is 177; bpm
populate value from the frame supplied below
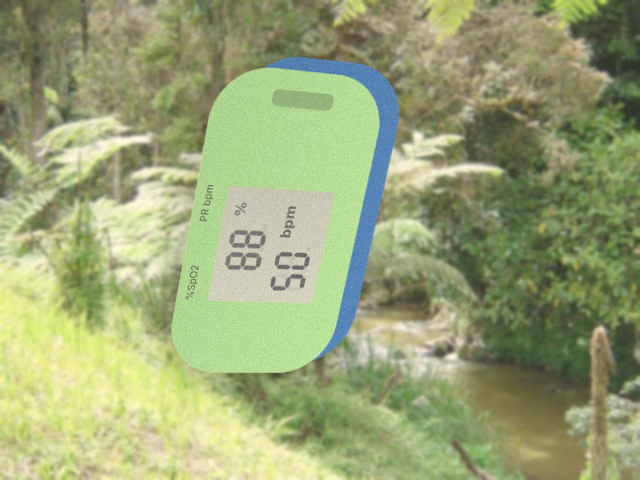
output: 50; bpm
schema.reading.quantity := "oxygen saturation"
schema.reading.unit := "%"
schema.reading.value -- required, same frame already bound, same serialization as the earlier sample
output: 88; %
